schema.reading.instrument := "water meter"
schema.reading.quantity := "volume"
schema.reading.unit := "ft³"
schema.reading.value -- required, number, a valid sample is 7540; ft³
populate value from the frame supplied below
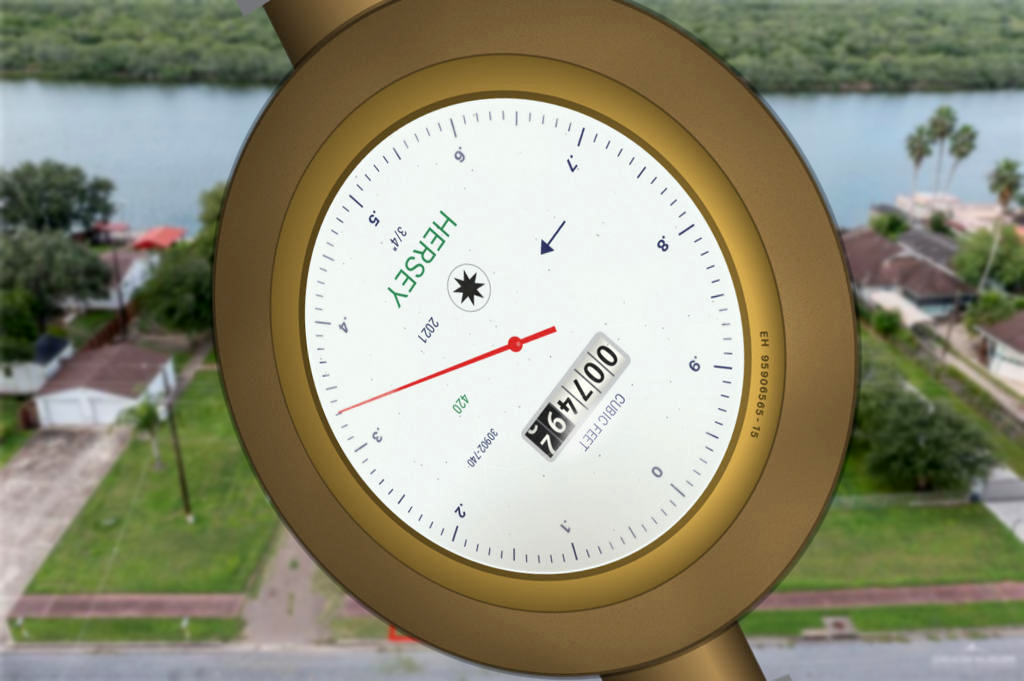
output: 7492.33; ft³
